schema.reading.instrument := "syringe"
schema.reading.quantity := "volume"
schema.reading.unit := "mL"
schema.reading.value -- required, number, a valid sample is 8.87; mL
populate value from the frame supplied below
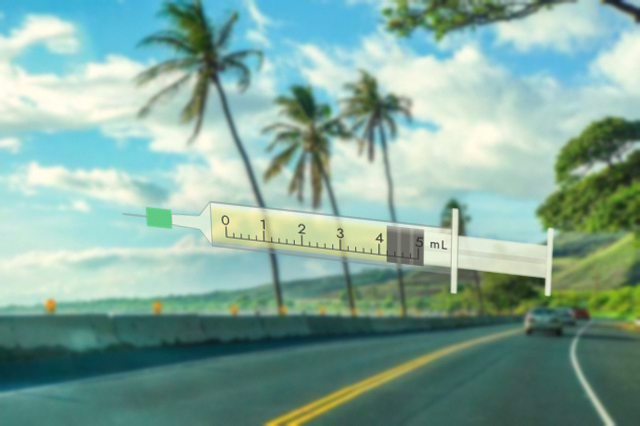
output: 4.2; mL
